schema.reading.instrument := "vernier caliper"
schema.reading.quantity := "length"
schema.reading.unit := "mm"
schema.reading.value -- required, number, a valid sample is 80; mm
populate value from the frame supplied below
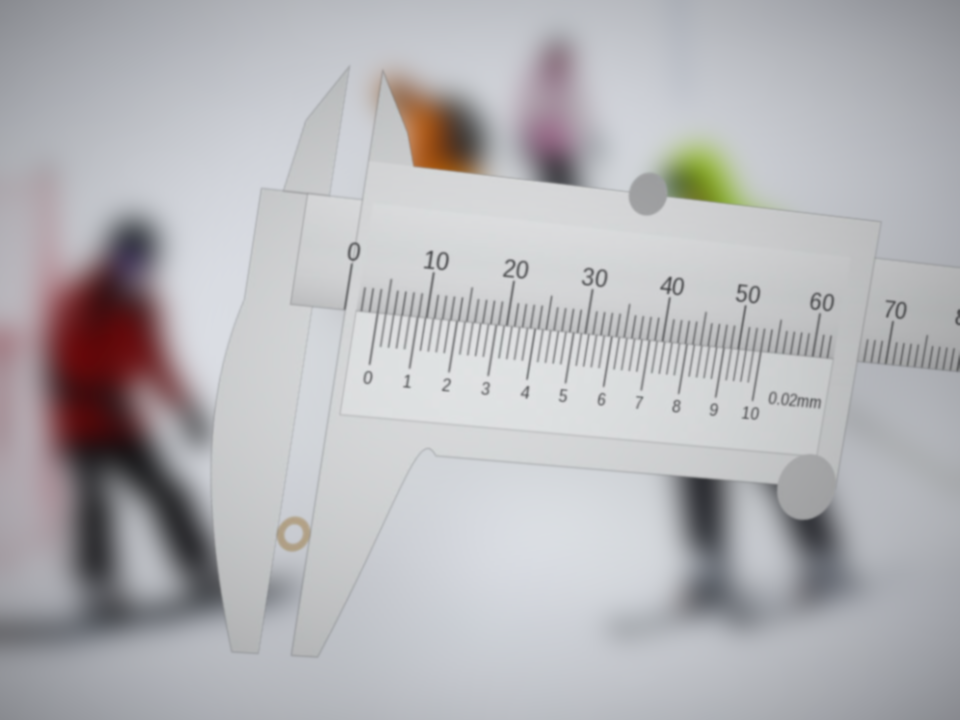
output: 4.0; mm
